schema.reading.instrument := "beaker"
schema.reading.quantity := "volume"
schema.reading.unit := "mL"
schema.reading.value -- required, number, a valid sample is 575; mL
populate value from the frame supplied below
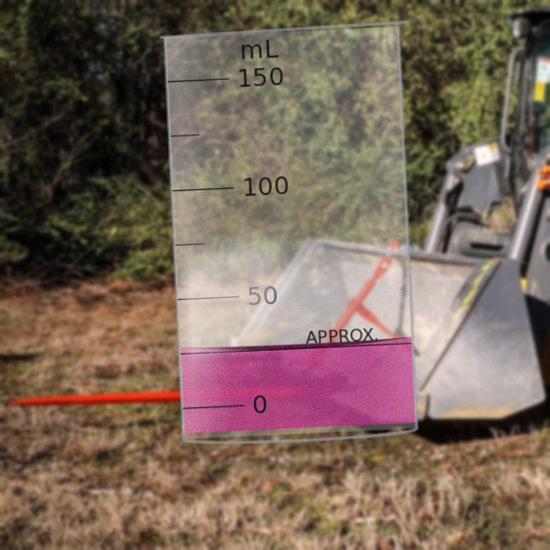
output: 25; mL
